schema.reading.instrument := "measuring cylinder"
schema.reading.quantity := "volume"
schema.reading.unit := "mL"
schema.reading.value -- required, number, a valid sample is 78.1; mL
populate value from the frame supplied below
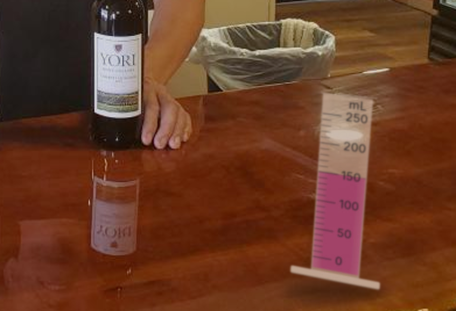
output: 150; mL
